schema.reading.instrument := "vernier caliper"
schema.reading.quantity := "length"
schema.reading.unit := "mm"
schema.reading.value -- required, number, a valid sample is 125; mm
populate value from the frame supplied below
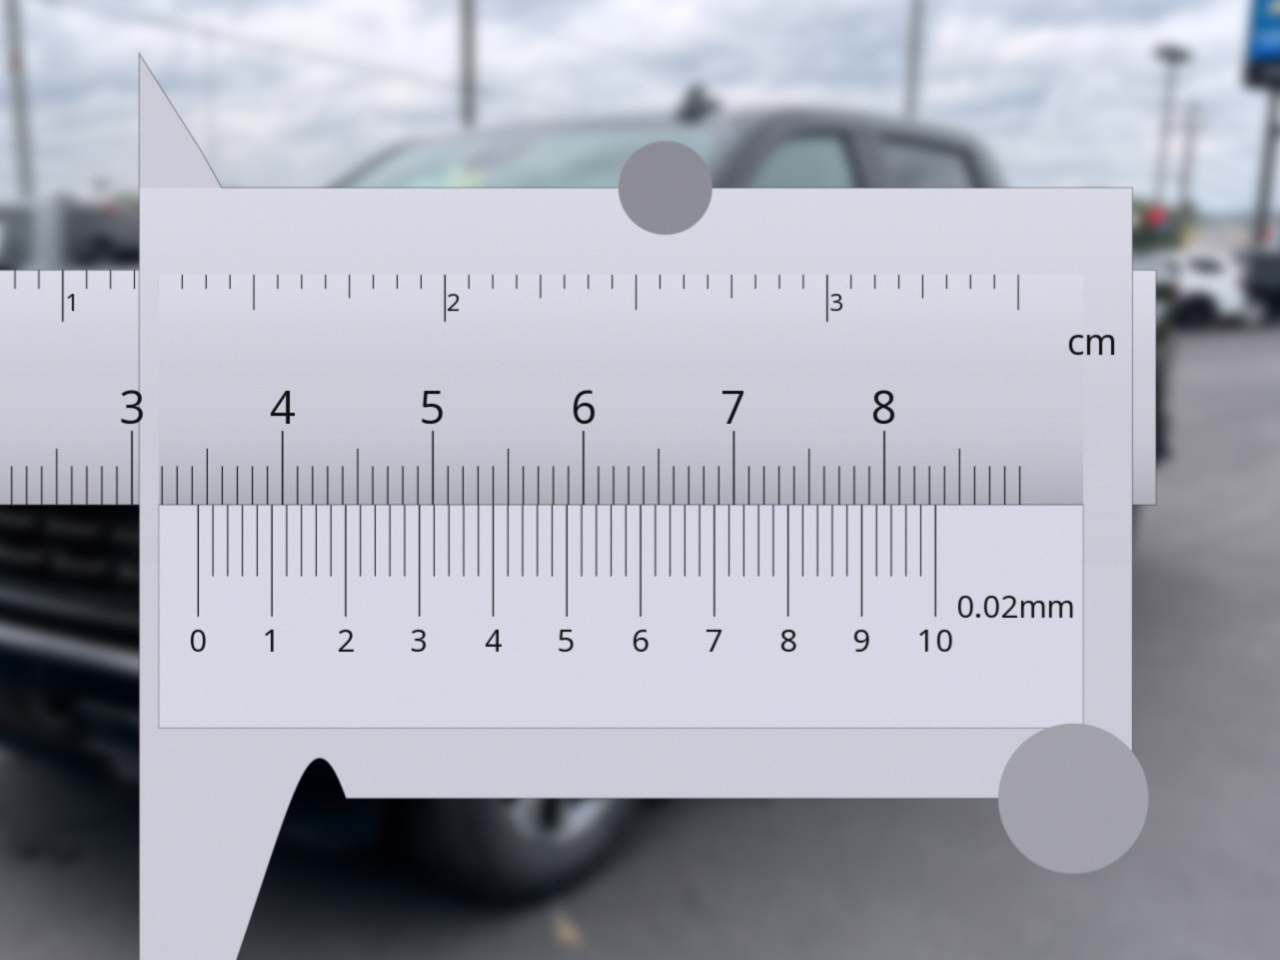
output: 34.4; mm
